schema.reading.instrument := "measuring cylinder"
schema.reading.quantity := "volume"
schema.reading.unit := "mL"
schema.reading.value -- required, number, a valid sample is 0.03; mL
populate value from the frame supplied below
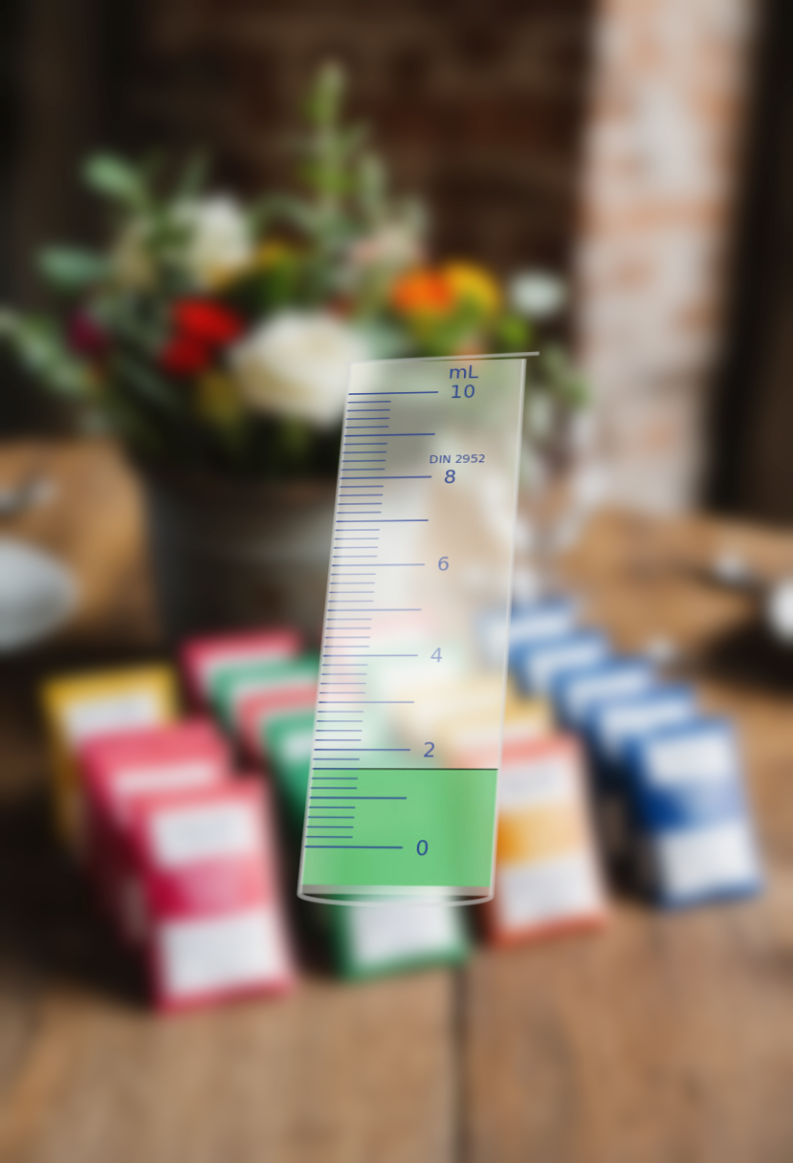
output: 1.6; mL
